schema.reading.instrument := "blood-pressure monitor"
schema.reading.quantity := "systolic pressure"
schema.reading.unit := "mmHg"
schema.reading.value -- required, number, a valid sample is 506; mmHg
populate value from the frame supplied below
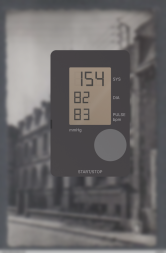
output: 154; mmHg
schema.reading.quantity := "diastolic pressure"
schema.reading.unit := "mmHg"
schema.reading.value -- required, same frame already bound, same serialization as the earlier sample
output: 82; mmHg
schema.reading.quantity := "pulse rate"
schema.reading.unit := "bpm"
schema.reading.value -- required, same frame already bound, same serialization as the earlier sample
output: 83; bpm
